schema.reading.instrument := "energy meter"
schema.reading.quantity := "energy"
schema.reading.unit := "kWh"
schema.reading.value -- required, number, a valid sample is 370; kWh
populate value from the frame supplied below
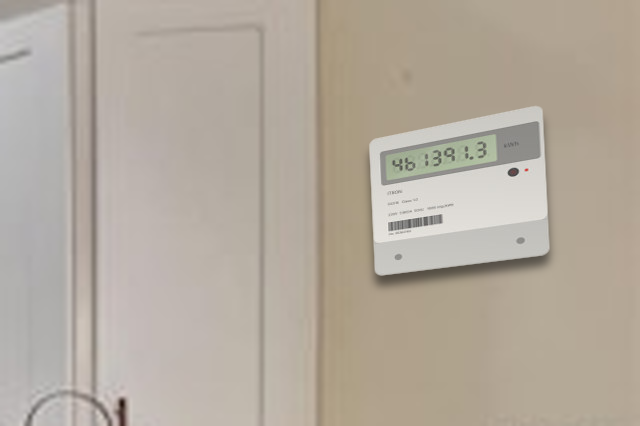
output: 461391.3; kWh
